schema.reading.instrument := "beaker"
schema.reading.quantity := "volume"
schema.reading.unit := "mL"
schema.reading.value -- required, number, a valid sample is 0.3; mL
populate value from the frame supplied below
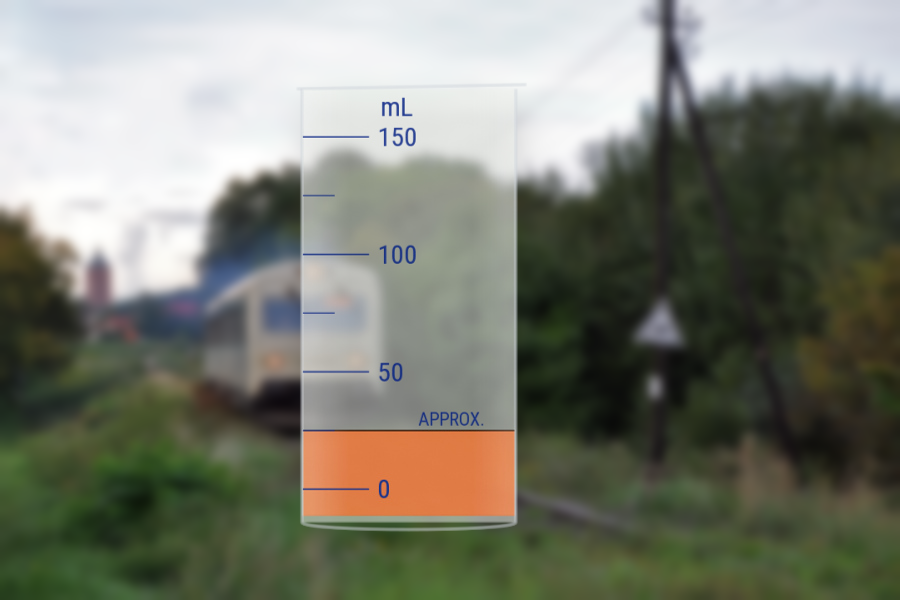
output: 25; mL
